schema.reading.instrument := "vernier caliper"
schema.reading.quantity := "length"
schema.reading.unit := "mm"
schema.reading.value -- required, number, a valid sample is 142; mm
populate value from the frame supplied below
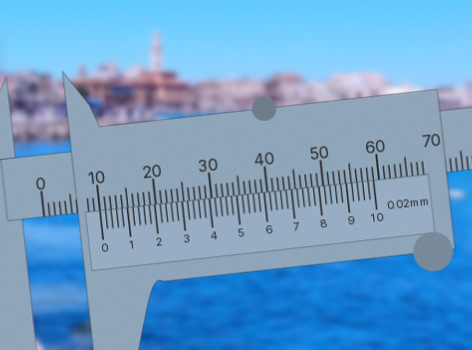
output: 10.0; mm
